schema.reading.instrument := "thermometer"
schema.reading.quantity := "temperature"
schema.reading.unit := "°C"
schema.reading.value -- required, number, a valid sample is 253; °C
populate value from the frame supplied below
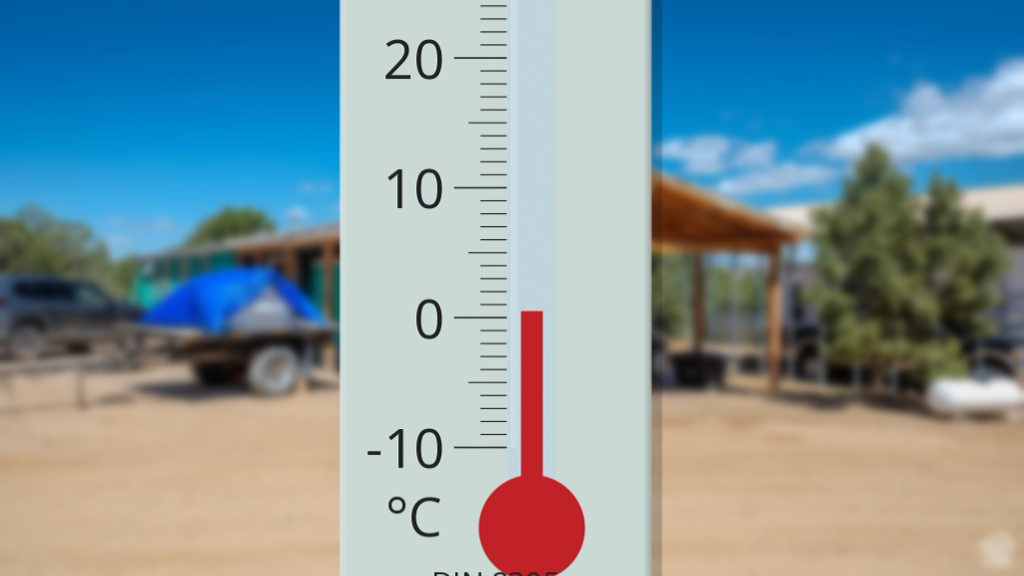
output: 0.5; °C
